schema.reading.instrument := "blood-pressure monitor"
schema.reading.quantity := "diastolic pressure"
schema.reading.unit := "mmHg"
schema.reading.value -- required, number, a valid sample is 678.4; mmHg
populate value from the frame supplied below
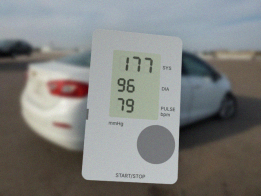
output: 96; mmHg
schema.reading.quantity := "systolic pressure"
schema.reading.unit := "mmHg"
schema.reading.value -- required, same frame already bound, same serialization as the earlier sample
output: 177; mmHg
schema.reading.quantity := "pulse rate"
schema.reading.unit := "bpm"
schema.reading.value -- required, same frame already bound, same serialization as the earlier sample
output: 79; bpm
